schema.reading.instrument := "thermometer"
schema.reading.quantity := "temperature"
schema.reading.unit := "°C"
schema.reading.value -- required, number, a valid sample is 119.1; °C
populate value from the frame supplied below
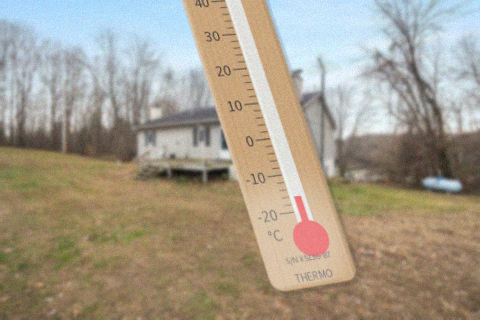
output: -16; °C
